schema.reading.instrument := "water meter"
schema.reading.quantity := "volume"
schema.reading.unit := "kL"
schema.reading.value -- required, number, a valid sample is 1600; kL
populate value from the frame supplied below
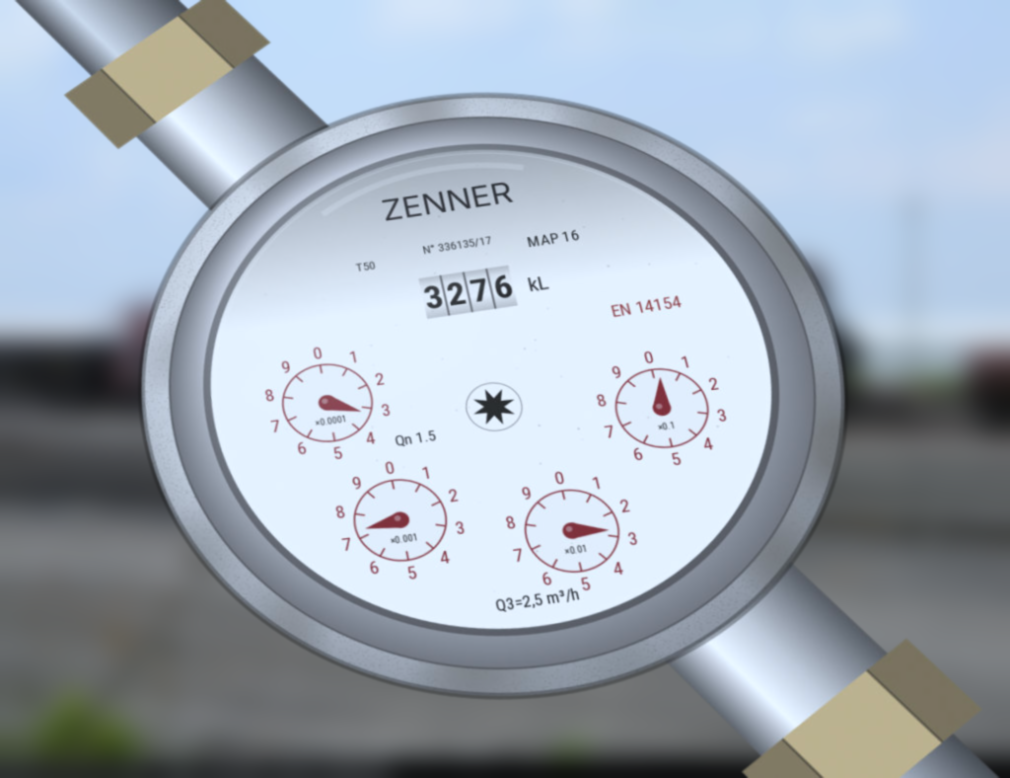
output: 3276.0273; kL
